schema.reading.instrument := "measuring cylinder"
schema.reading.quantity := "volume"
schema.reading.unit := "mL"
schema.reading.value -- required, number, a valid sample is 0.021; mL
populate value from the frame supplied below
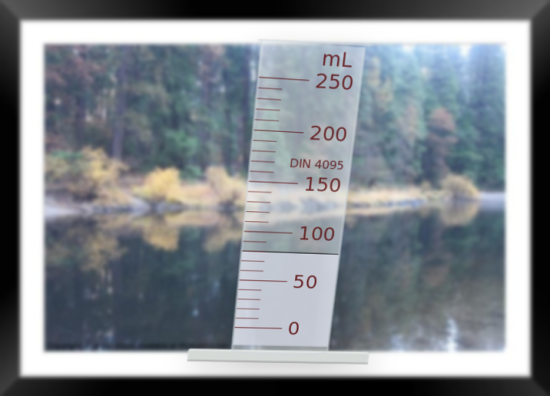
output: 80; mL
